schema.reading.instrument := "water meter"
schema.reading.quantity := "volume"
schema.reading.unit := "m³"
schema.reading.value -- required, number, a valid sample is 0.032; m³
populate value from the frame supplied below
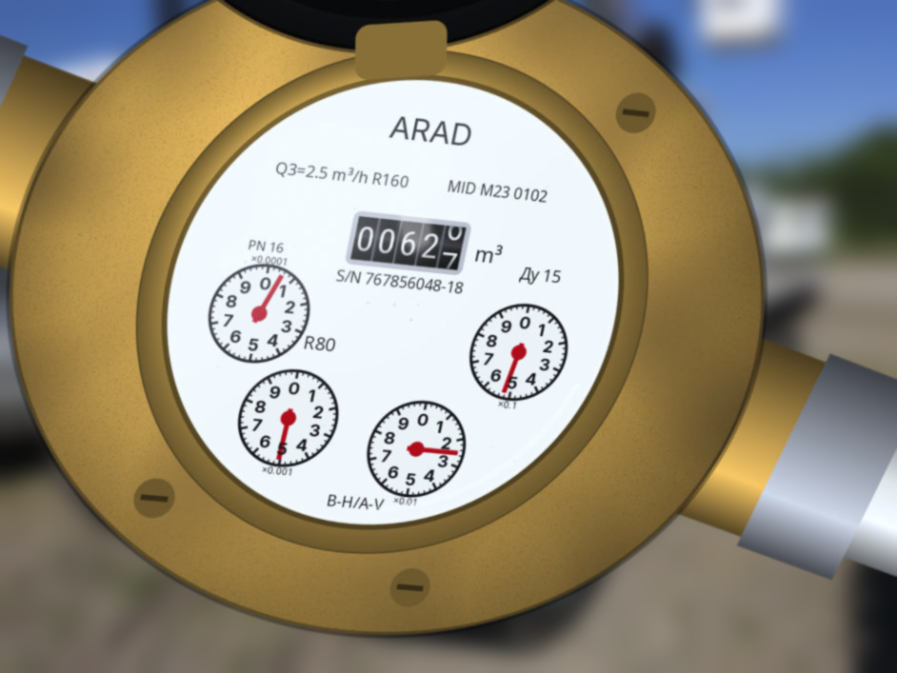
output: 626.5250; m³
